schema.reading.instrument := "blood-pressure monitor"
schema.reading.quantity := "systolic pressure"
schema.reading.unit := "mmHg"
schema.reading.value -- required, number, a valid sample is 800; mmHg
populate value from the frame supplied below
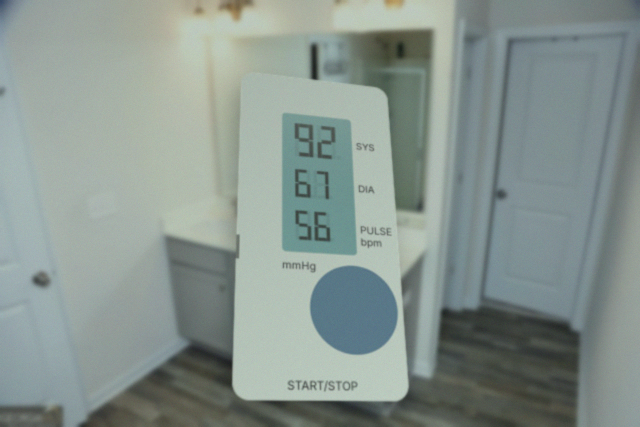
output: 92; mmHg
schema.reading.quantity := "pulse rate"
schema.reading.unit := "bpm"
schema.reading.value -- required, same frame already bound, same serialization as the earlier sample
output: 56; bpm
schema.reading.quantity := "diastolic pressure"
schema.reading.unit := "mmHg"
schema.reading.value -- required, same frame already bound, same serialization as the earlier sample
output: 67; mmHg
